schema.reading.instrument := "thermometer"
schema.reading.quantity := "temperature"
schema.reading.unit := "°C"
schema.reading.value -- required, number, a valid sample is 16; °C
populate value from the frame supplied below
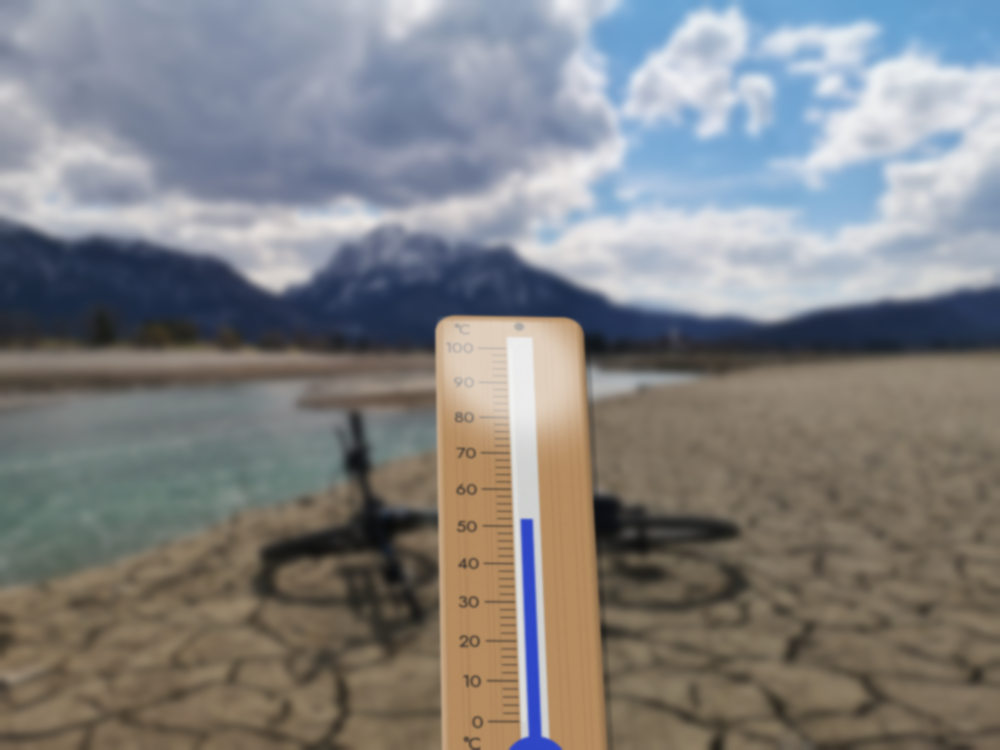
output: 52; °C
